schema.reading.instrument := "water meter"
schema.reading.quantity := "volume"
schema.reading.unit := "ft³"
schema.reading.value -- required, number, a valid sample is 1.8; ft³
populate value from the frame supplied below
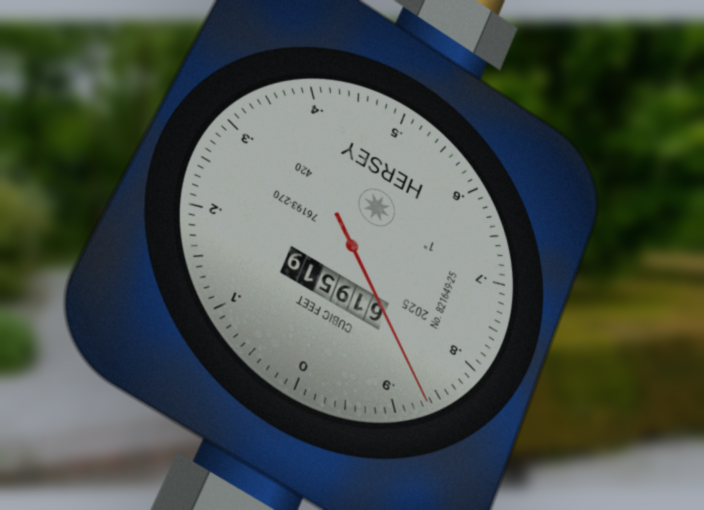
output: 619518.86; ft³
